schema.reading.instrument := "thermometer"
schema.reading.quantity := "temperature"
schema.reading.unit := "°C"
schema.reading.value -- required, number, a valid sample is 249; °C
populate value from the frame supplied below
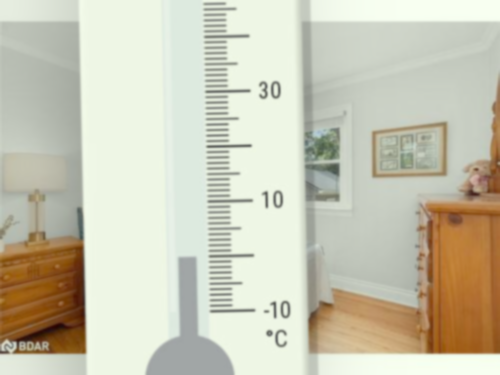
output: 0; °C
